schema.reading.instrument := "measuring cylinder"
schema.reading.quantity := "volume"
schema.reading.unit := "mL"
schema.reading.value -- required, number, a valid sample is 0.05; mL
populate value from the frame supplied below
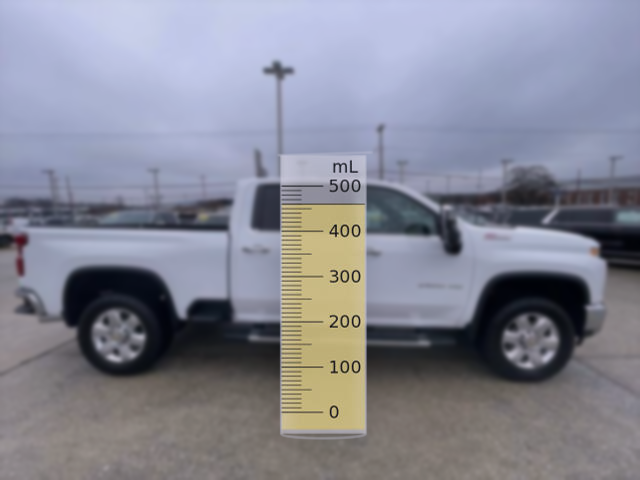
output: 460; mL
